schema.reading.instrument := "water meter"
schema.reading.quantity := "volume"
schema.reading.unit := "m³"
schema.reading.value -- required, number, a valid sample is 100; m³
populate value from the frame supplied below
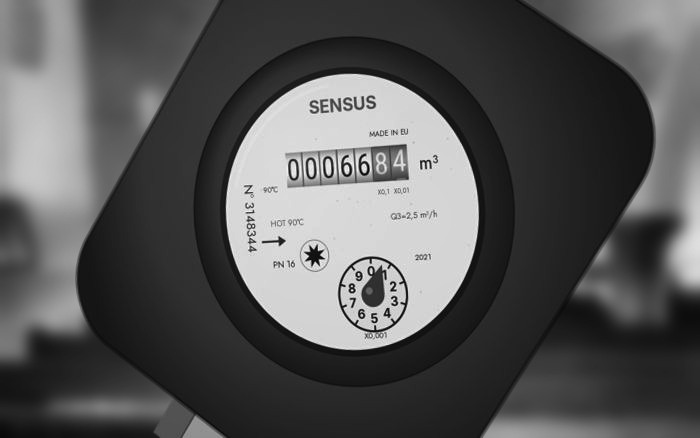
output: 66.840; m³
